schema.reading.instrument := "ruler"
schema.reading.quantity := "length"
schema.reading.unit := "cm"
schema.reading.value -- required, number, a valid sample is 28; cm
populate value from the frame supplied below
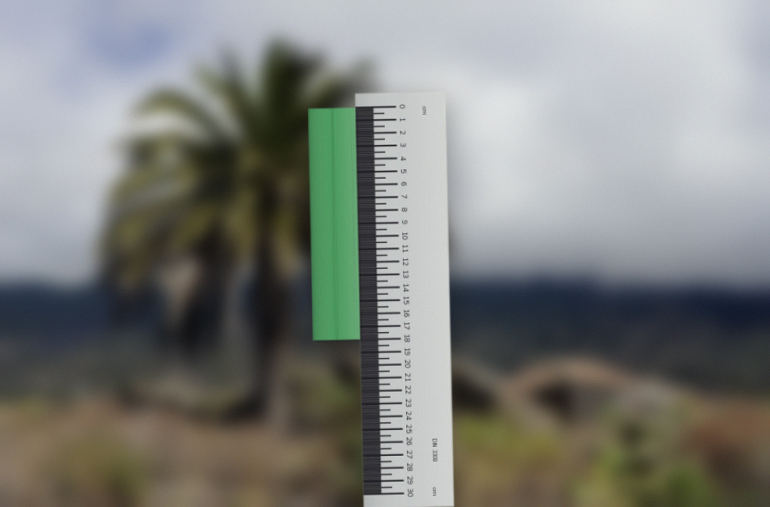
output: 18; cm
